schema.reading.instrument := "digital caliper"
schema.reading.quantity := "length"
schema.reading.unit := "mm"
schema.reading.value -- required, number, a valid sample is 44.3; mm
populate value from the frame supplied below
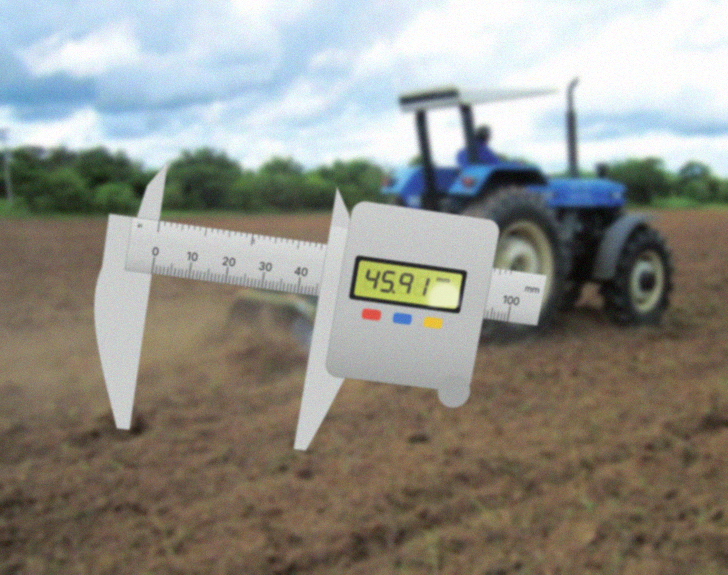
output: 45.91; mm
